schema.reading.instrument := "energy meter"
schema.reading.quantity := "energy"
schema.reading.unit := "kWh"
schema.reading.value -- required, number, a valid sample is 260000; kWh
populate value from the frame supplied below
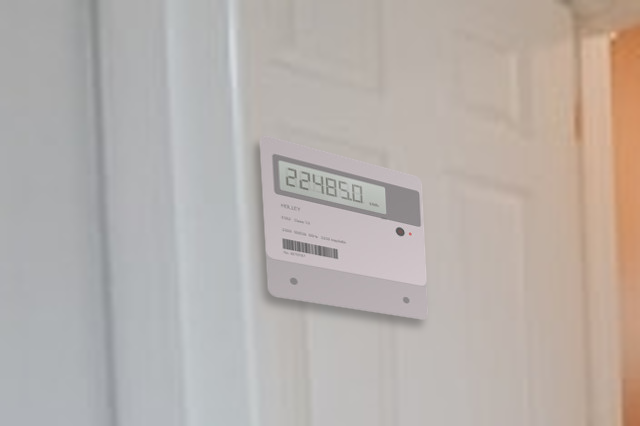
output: 22485.0; kWh
